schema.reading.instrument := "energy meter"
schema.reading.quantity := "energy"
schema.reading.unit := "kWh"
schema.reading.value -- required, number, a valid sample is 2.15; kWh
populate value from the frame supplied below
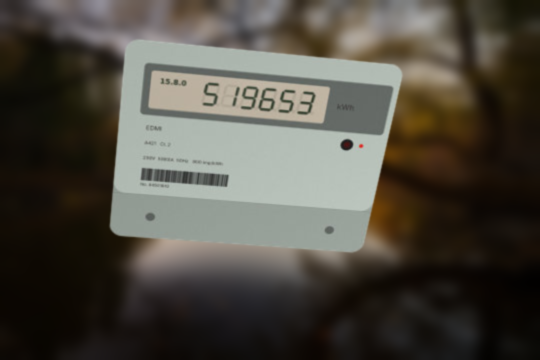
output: 519653; kWh
